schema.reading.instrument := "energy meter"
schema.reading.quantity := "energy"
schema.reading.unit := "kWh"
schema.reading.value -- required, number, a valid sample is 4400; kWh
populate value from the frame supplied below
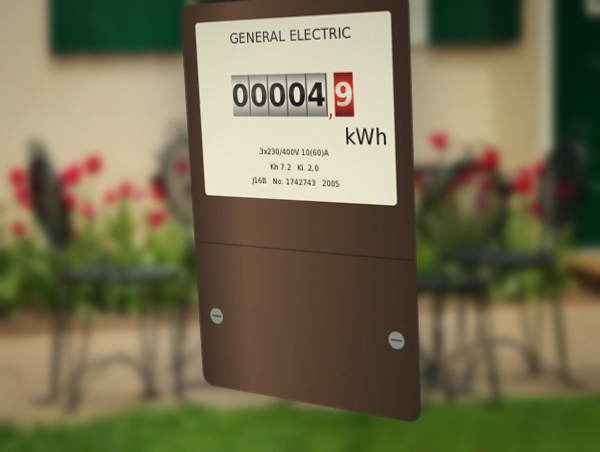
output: 4.9; kWh
